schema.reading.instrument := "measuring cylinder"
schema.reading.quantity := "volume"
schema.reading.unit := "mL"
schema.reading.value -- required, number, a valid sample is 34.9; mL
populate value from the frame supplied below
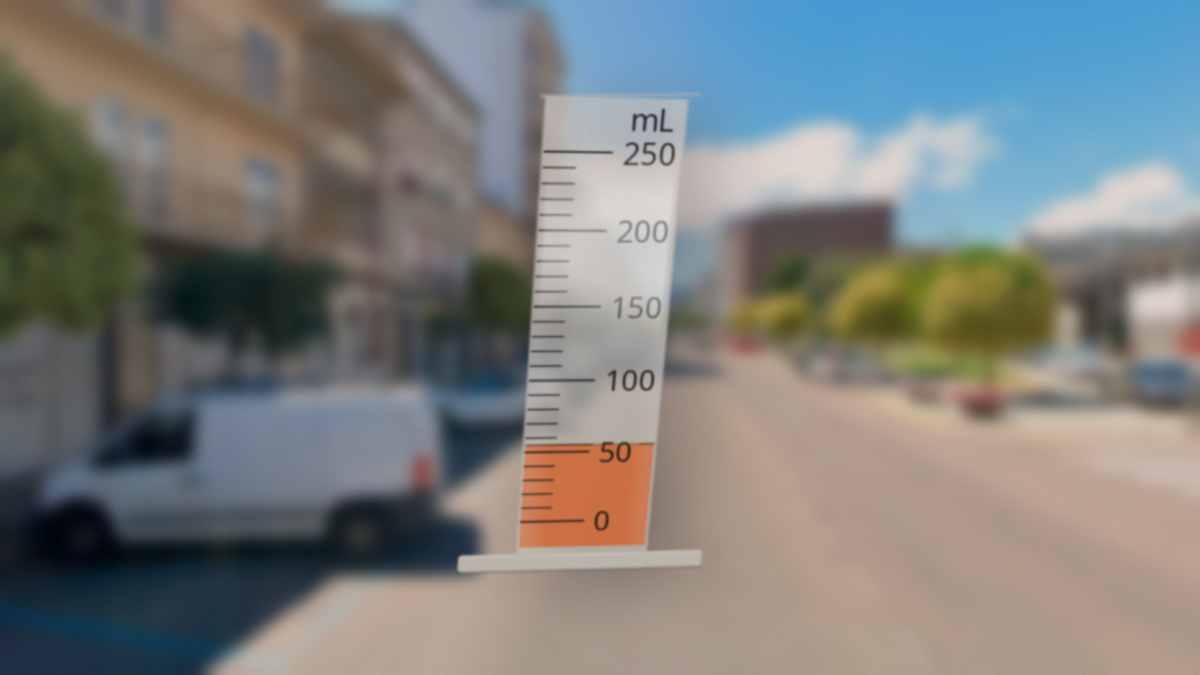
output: 55; mL
